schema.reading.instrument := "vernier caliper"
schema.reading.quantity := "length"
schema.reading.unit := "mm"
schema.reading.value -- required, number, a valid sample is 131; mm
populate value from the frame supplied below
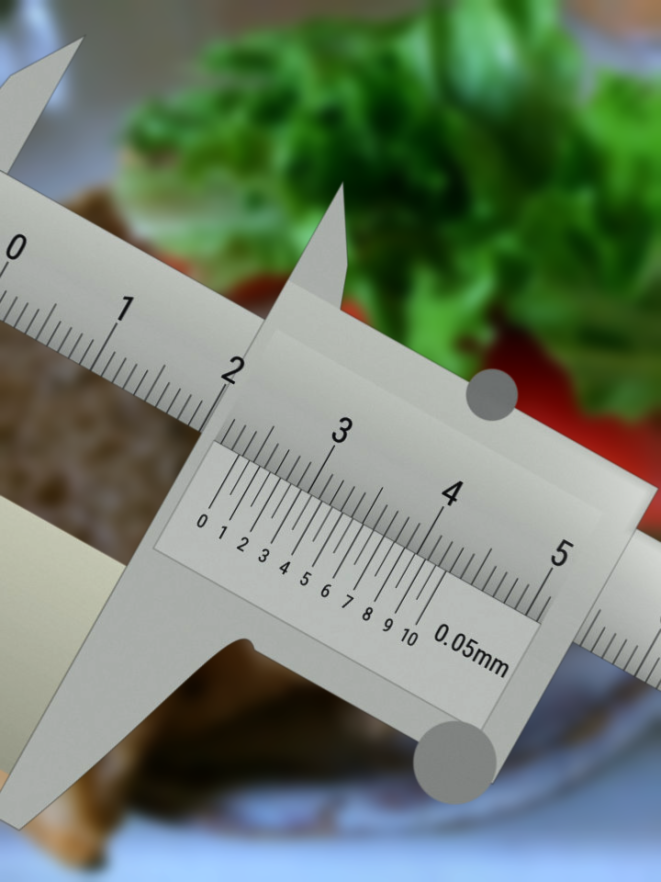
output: 23.7; mm
